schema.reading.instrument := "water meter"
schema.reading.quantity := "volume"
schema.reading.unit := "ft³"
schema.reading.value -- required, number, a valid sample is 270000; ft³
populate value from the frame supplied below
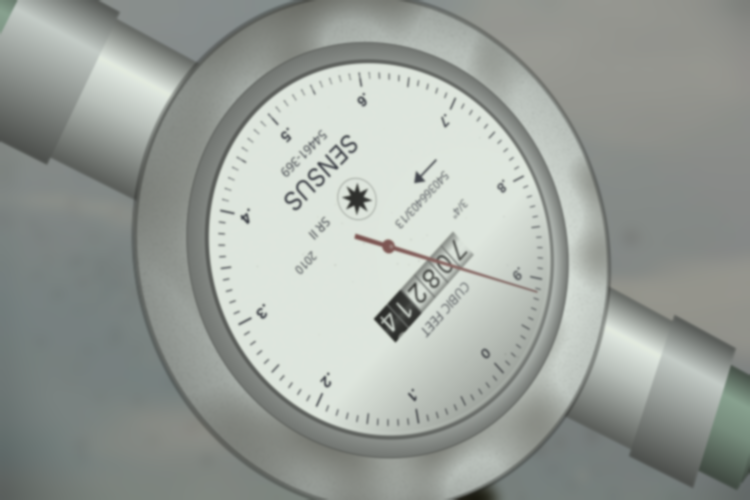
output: 708213.91; ft³
